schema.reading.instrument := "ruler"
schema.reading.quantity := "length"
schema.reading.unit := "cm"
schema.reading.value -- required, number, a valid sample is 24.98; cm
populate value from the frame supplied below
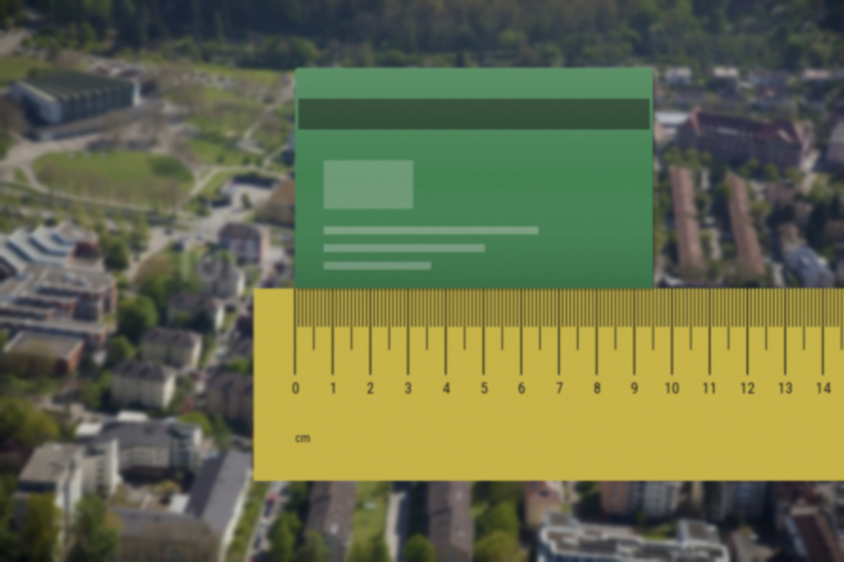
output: 9.5; cm
